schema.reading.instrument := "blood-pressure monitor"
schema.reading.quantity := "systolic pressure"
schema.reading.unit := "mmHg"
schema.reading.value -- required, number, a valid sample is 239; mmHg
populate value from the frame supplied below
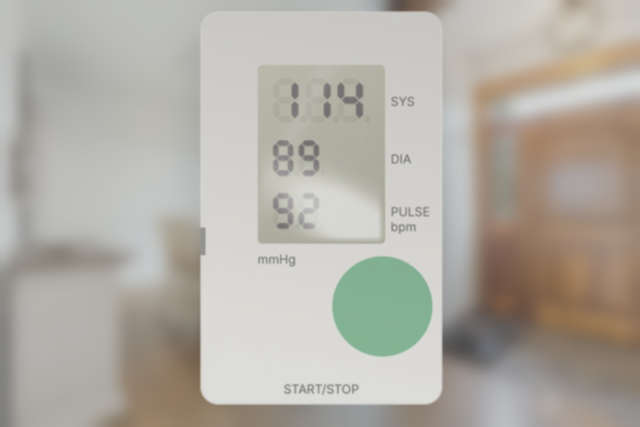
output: 114; mmHg
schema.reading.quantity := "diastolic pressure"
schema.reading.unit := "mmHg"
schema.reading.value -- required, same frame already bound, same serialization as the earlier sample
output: 89; mmHg
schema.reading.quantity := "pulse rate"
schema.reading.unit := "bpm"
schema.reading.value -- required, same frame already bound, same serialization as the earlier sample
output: 92; bpm
